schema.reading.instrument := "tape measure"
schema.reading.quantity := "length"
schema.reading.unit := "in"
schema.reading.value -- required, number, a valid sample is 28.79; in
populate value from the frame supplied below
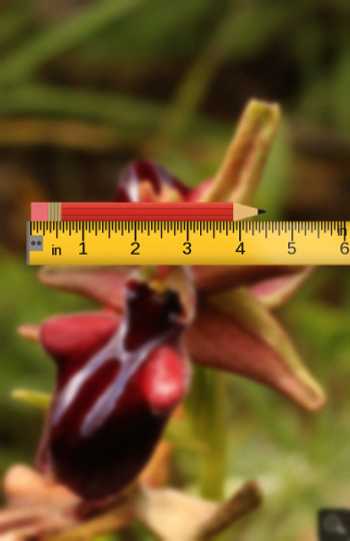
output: 4.5; in
